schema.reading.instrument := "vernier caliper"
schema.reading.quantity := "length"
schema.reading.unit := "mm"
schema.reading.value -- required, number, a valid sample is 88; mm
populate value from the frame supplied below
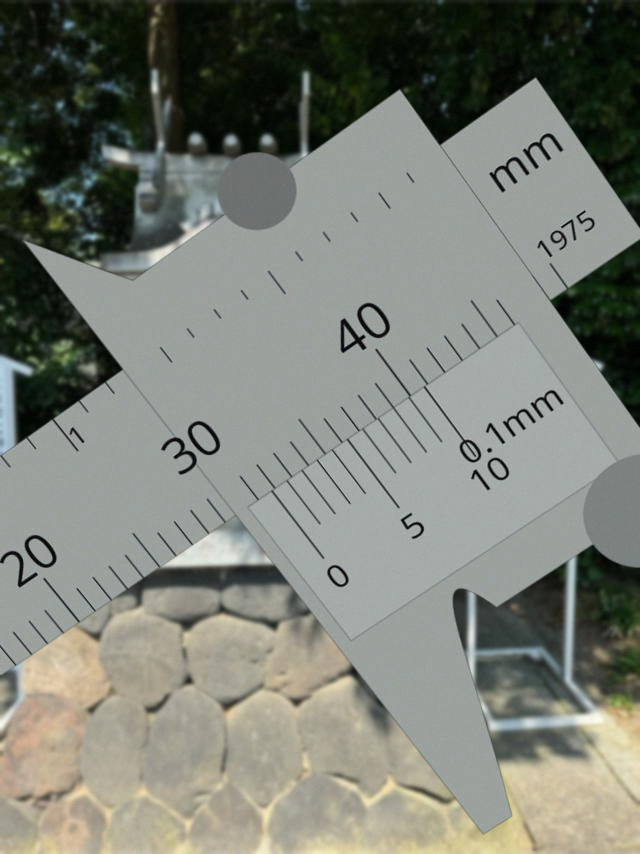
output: 31.8; mm
